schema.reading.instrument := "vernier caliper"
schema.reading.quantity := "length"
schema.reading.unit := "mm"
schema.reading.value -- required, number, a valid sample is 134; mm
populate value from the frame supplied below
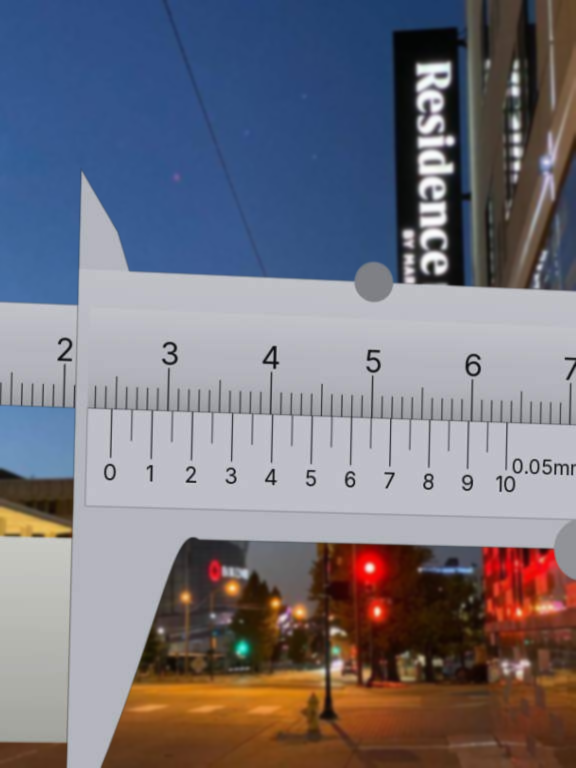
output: 24.6; mm
